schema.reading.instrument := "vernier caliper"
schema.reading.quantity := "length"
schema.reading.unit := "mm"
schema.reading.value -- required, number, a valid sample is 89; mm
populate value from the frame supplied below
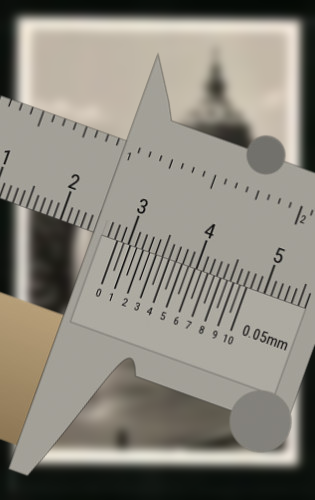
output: 28.4; mm
